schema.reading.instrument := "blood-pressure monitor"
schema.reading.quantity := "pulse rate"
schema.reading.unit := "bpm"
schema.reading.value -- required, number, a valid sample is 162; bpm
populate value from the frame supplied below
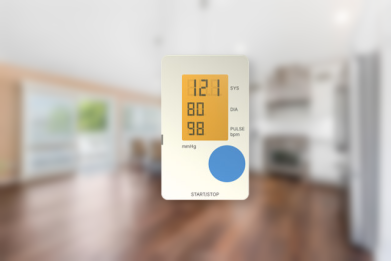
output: 98; bpm
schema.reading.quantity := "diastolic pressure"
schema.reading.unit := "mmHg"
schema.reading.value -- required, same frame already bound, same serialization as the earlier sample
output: 80; mmHg
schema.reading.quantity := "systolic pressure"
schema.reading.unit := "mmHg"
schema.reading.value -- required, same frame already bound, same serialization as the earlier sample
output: 121; mmHg
